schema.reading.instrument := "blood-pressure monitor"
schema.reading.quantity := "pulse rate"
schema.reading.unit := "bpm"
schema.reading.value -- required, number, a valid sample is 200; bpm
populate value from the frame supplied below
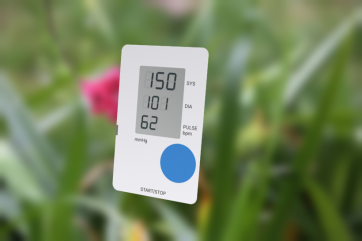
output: 62; bpm
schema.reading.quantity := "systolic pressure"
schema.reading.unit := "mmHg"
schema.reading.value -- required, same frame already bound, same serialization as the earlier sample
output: 150; mmHg
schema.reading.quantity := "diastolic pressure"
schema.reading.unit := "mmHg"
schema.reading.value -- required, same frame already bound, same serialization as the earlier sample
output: 101; mmHg
